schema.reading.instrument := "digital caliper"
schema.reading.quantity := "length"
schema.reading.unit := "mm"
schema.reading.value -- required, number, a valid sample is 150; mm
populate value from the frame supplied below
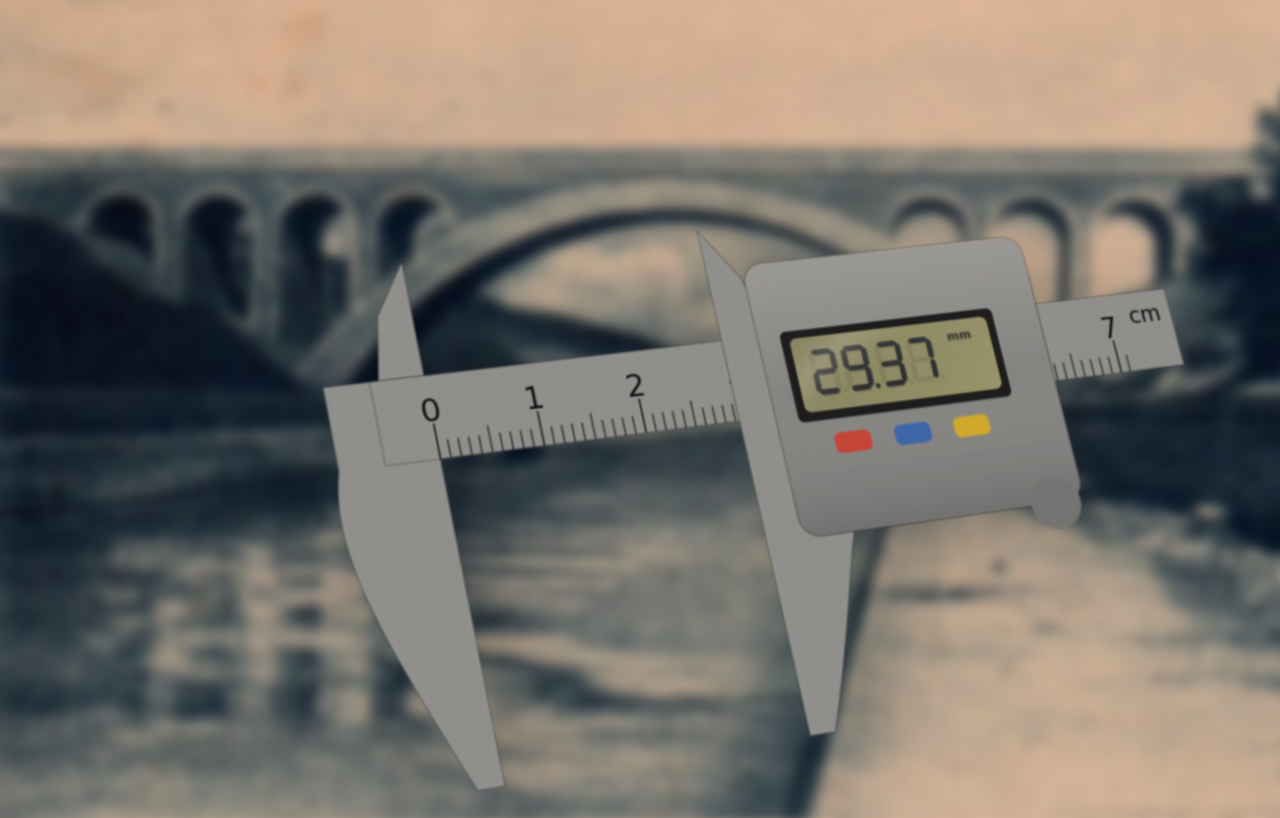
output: 29.37; mm
